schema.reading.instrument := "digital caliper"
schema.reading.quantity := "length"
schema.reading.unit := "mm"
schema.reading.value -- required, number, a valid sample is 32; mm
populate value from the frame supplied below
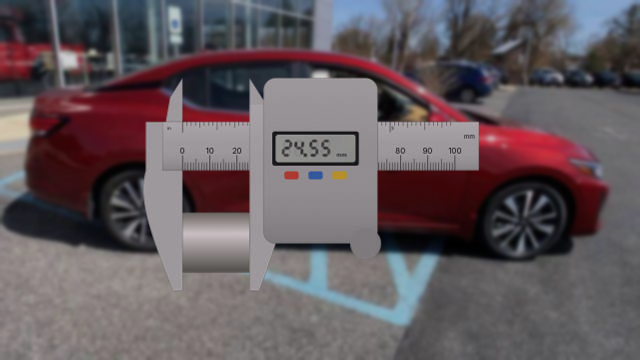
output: 24.55; mm
